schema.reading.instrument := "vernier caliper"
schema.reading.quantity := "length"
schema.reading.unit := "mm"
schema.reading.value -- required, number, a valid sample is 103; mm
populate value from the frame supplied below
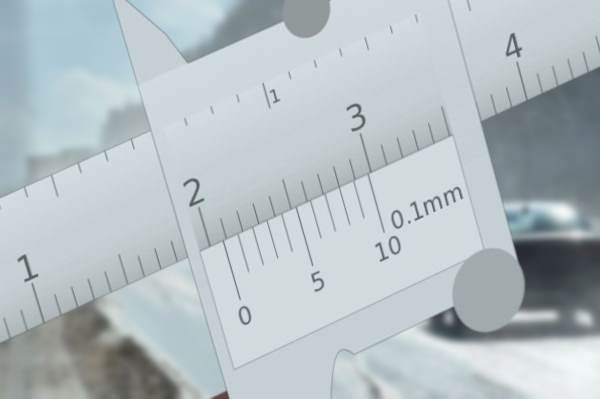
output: 20.8; mm
